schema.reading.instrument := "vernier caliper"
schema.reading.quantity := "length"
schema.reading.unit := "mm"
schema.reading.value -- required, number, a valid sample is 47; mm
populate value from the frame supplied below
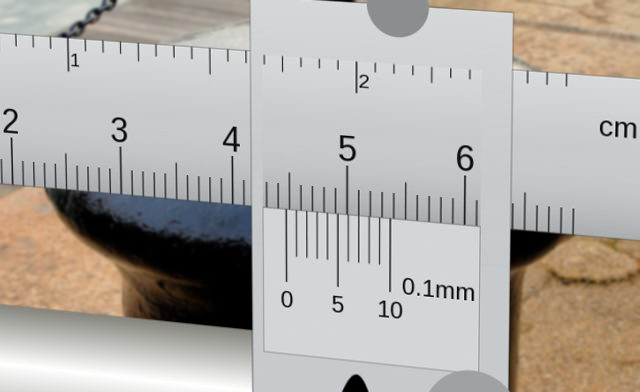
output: 44.7; mm
